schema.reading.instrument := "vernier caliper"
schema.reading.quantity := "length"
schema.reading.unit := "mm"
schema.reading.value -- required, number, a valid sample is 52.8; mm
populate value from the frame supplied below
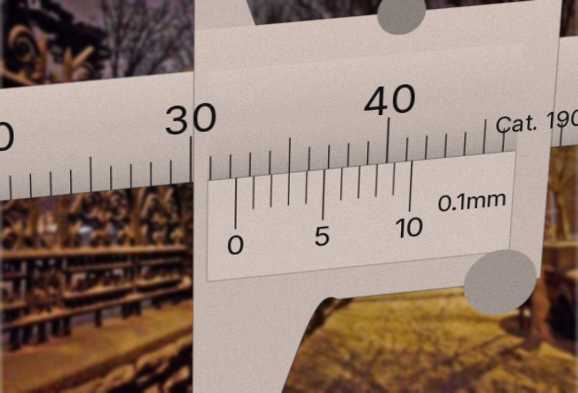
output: 32.3; mm
